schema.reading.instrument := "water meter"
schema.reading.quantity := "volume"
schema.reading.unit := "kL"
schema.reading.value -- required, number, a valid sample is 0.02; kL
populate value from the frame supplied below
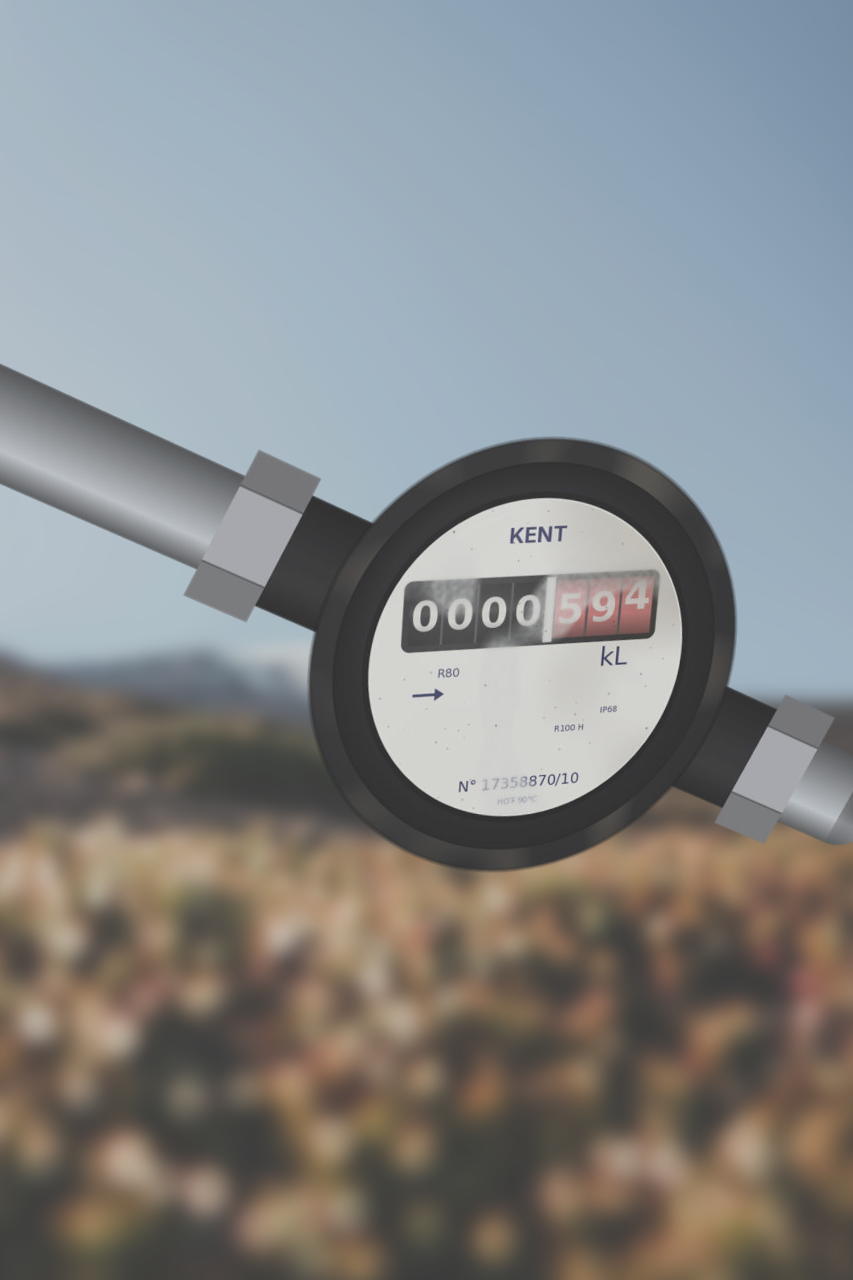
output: 0.594; kL
